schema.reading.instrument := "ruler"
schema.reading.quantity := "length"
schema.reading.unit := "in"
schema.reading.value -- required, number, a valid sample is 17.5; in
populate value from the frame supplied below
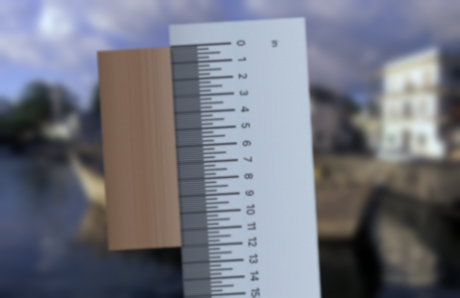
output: 12; in
